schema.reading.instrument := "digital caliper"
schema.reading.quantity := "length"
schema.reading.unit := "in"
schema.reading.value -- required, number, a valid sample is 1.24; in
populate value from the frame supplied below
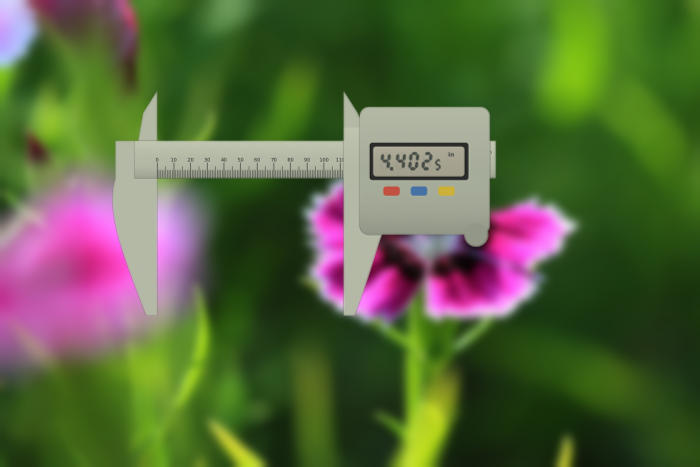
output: 4.4025; in
